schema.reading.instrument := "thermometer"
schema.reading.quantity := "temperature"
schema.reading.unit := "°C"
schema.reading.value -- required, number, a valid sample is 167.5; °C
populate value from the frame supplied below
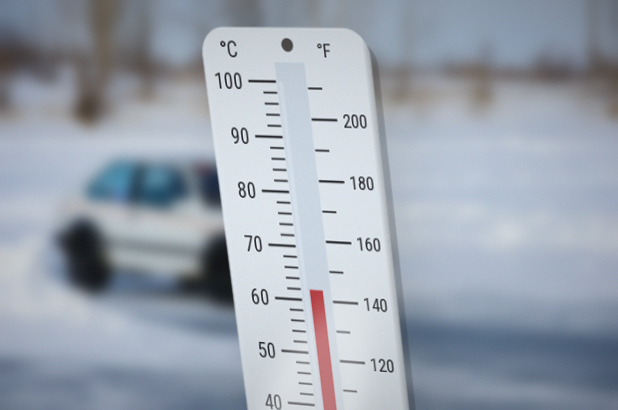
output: 62; °C
